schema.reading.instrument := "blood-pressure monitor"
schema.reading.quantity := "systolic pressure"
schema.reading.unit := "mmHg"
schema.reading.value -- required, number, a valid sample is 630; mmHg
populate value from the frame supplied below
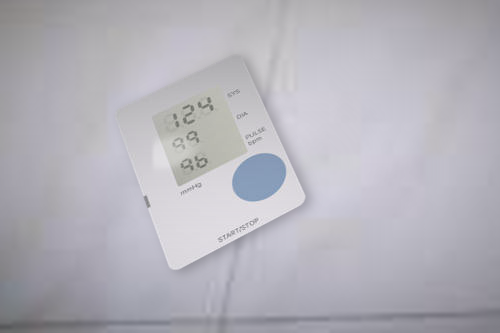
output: 124; mmHg
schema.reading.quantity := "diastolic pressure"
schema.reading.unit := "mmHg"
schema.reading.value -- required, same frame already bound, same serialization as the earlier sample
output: 99; mmHg
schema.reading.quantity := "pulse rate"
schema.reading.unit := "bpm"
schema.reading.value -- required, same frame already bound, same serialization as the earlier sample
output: 96; bpm
